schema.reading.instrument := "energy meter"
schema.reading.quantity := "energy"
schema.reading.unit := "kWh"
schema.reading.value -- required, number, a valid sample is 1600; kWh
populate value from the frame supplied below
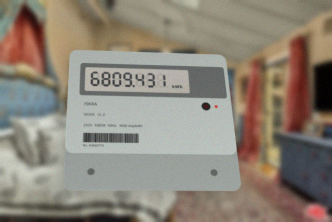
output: 6809.431; kWh
